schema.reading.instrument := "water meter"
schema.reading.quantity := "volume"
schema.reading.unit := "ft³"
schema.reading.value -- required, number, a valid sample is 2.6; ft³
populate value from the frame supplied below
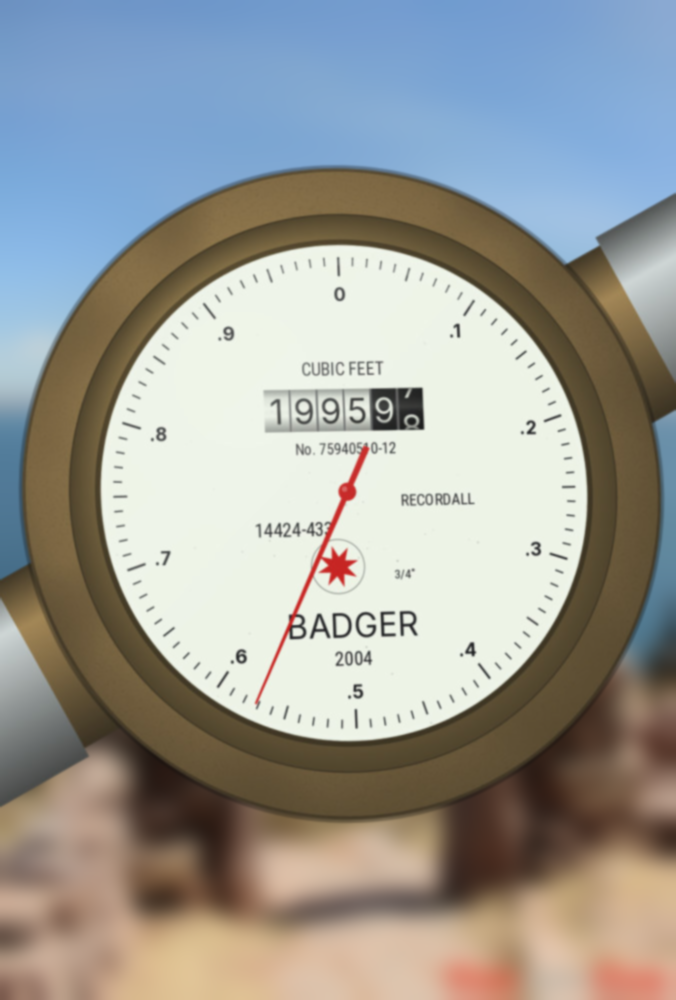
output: 199597.57; ft³
